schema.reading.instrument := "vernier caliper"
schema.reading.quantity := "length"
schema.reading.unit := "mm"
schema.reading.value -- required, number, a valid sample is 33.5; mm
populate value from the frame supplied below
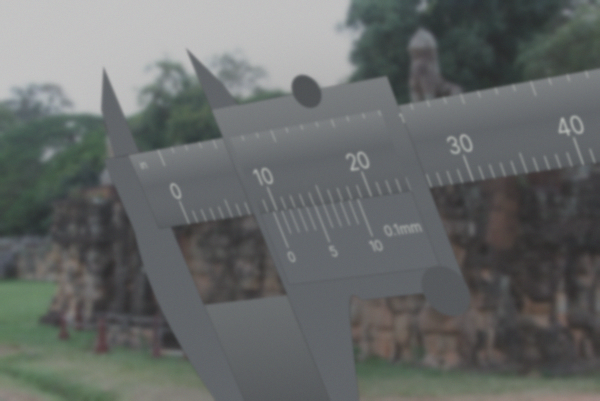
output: 9.6; mm
